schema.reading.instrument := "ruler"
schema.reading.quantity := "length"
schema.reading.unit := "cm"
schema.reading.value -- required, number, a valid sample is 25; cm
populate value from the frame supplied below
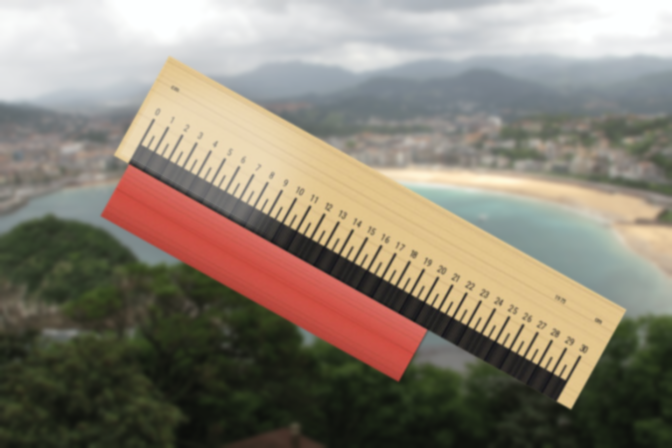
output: 21; cm
